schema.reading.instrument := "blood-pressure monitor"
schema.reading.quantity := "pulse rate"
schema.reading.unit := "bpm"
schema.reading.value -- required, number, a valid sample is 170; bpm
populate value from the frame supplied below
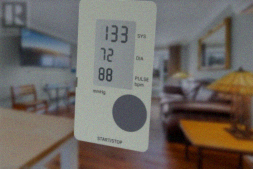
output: 88; bpm
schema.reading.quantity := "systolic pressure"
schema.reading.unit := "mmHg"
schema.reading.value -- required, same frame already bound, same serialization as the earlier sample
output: 133; mmHg
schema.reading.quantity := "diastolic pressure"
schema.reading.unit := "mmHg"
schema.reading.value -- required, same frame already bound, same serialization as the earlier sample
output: 72; mmHg
